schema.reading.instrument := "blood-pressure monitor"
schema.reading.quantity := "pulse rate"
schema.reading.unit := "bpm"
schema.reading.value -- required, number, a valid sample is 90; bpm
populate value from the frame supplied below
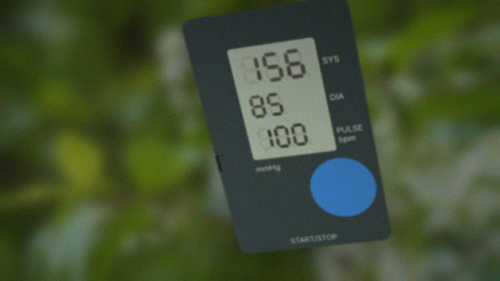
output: 100; bpm
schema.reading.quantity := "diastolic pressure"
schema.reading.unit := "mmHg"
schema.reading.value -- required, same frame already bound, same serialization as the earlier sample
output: 85; mmHg
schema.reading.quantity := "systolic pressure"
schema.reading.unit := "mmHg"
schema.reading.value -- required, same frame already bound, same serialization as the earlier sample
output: 156; mmHg
